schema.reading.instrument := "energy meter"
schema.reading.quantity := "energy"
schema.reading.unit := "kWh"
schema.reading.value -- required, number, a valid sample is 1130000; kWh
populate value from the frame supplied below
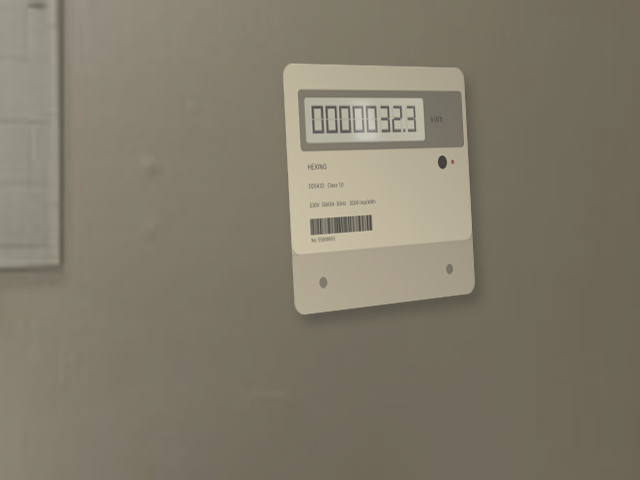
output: 32.3; kWh
